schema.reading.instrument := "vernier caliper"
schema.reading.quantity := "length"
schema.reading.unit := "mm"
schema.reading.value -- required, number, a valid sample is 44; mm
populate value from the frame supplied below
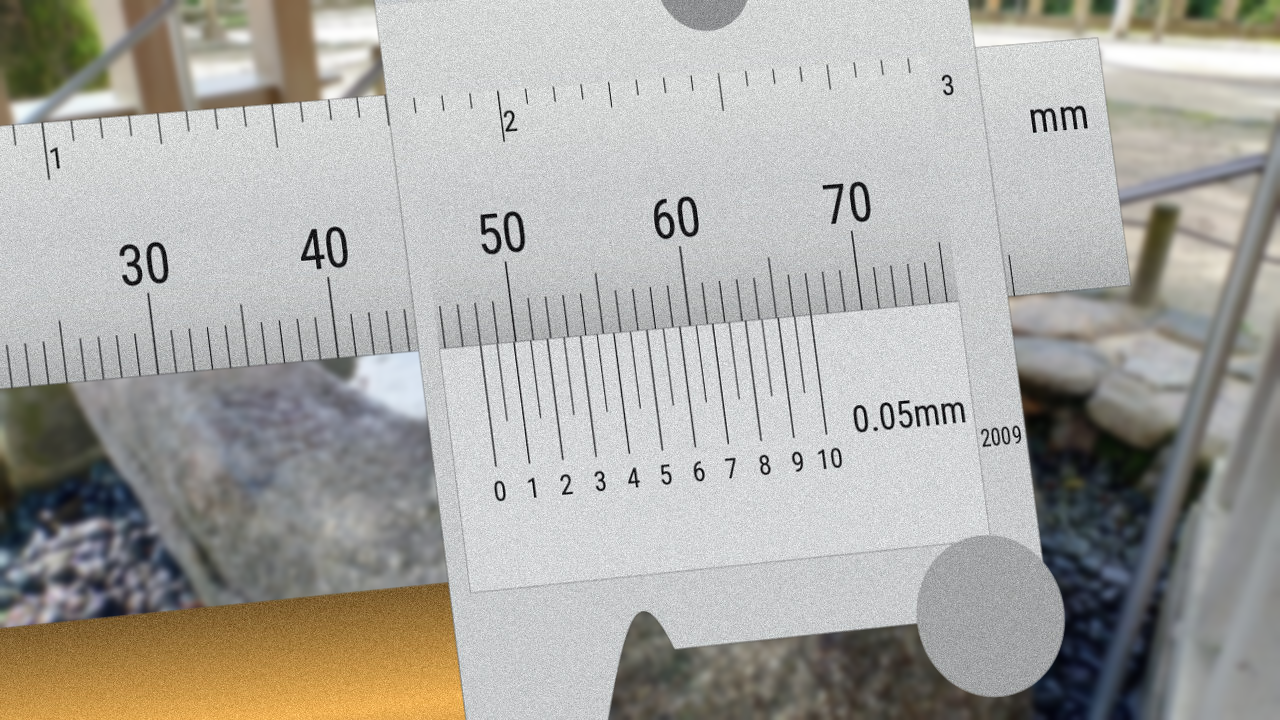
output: 48.0; mm
